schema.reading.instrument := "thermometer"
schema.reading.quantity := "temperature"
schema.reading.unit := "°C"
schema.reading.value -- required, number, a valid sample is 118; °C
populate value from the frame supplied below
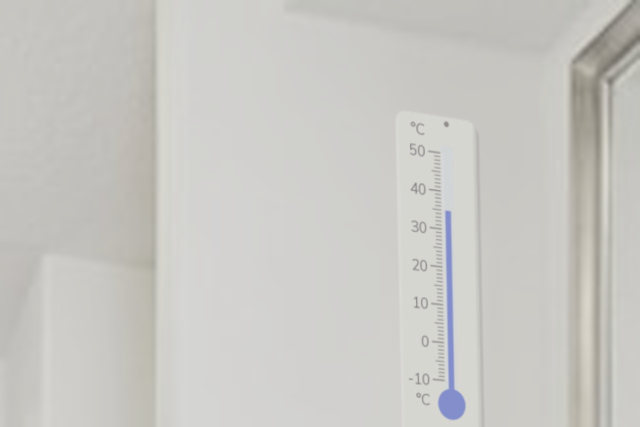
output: 35; °C
